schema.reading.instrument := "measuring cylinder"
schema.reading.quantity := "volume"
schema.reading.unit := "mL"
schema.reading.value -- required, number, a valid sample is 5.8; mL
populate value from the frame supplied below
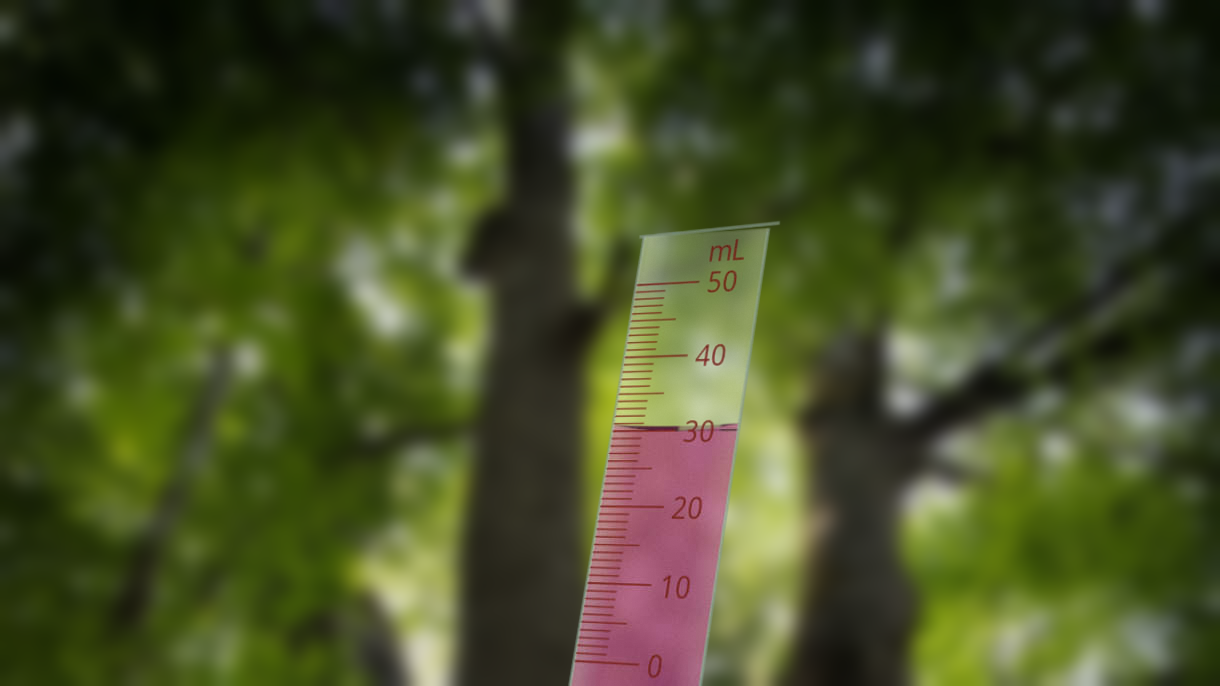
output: 30; mL
